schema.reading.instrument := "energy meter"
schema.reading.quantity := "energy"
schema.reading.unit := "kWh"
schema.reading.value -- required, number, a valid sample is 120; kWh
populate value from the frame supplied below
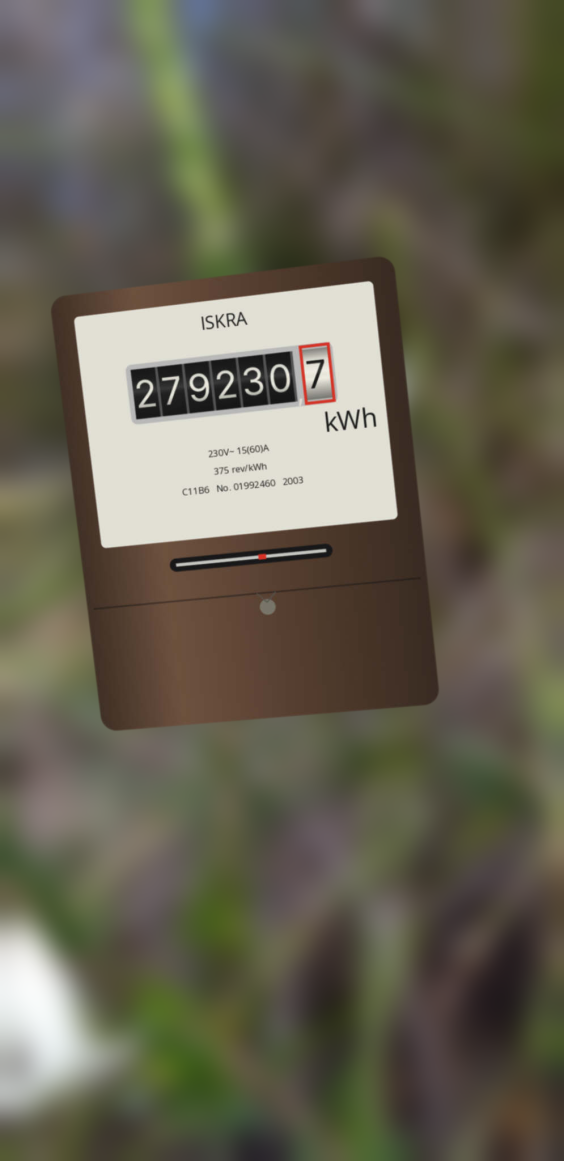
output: 279230.7; kWh
